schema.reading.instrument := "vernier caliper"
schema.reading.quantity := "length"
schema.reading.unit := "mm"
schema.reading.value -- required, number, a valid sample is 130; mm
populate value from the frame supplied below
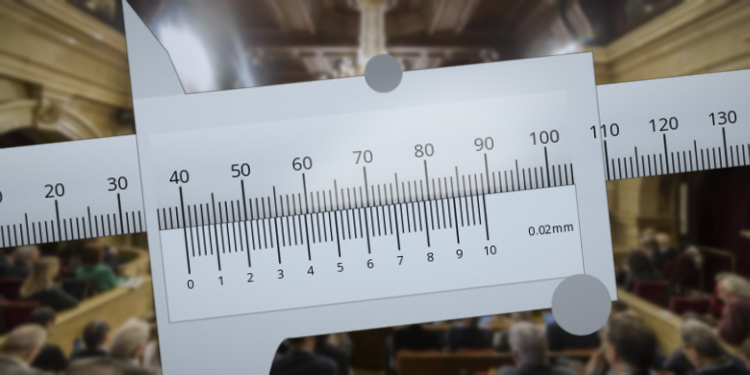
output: 40.0; mm
